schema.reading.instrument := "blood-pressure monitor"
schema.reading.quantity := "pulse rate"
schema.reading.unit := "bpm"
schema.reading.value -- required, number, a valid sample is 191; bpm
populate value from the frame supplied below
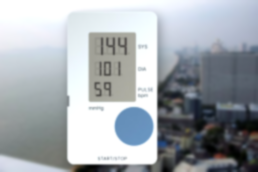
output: 59; bpm
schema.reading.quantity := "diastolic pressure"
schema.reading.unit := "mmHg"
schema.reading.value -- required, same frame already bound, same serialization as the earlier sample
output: 101; mmHg
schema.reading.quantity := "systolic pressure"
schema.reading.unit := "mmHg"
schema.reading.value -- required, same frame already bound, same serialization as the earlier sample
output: 144; mmHg
